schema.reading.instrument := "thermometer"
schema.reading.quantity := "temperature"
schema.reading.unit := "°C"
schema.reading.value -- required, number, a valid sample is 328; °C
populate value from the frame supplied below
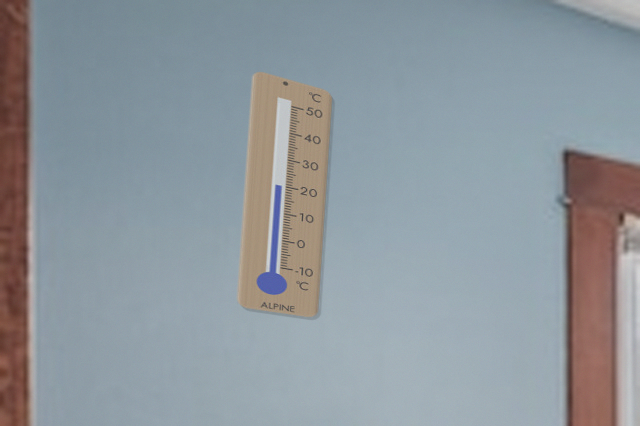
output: 20; °C
